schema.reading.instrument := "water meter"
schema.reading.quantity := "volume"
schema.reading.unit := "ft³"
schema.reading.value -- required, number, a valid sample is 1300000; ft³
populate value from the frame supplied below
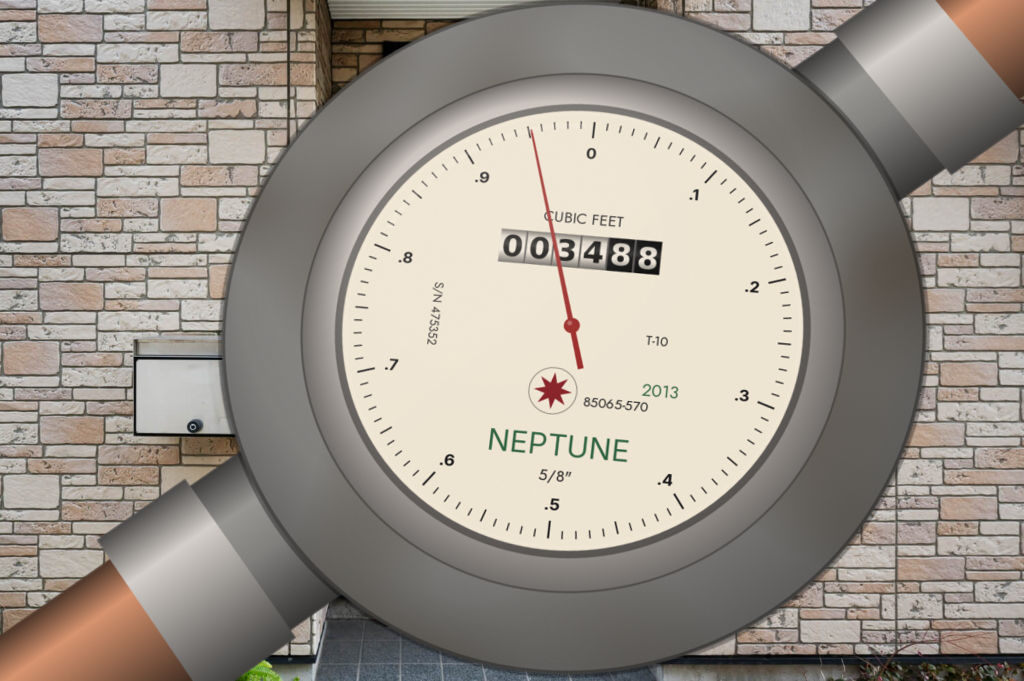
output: 3487.95; ft³
